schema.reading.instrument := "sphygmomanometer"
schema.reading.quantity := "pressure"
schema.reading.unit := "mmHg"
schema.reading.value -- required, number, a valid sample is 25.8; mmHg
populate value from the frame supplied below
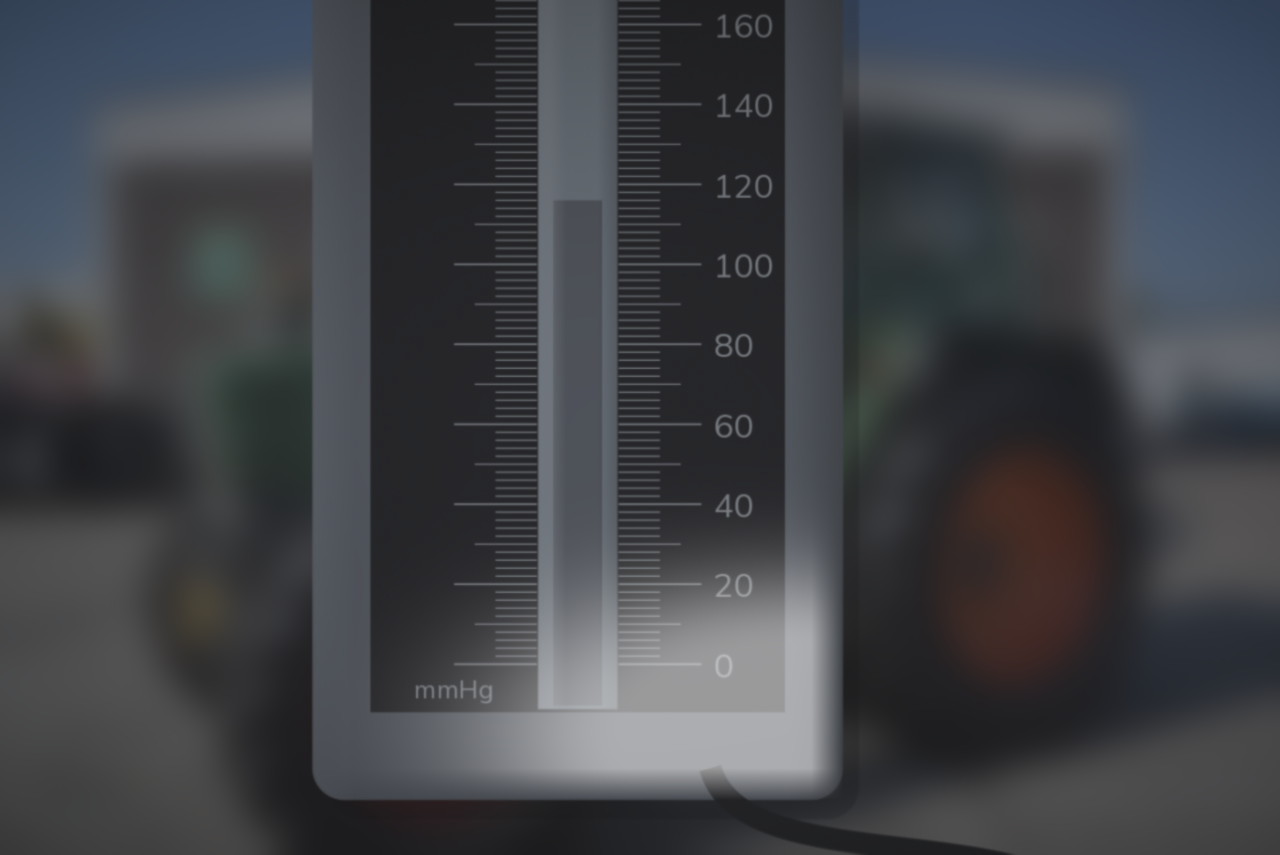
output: 116; mmHg
